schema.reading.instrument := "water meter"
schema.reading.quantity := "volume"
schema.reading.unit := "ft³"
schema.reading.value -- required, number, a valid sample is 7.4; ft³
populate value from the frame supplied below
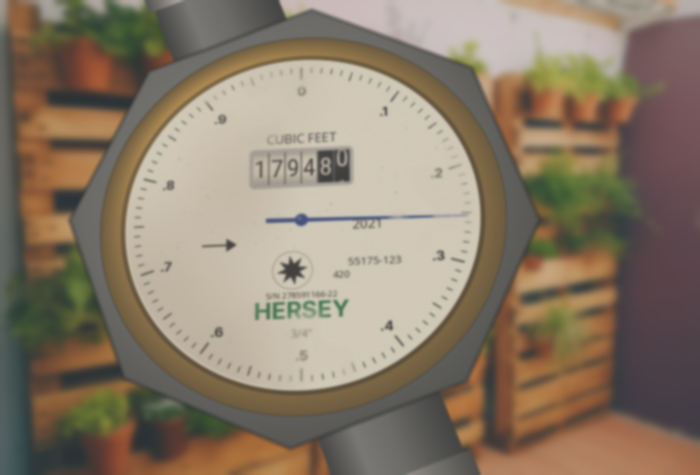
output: 179480.25; ft³
